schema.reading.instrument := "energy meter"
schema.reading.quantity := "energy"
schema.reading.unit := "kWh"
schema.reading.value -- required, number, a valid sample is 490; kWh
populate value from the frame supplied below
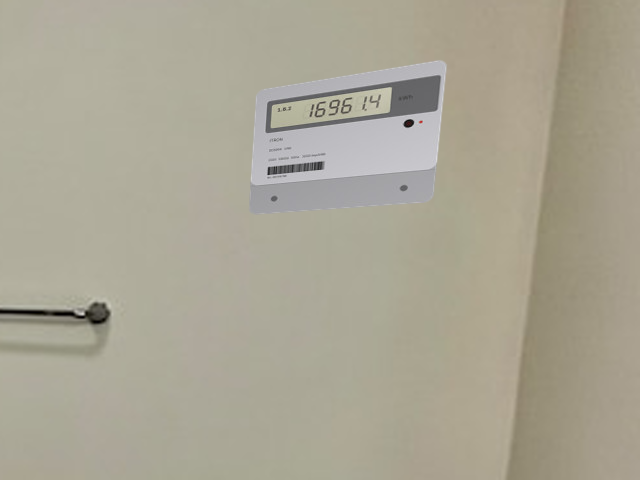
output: 16961.4; kWh
